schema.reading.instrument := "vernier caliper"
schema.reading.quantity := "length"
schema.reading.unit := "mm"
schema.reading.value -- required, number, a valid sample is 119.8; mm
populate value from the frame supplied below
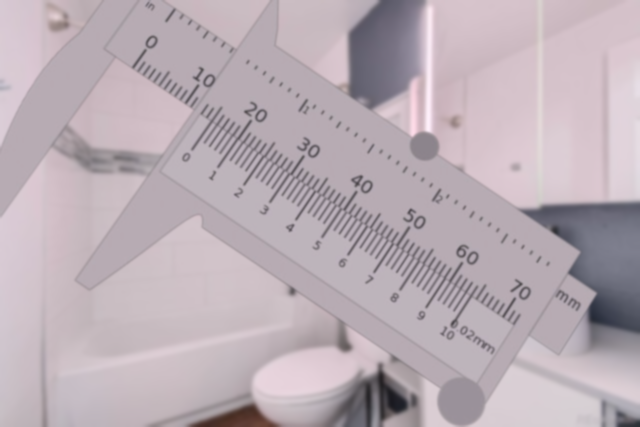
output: 15.0; mm
